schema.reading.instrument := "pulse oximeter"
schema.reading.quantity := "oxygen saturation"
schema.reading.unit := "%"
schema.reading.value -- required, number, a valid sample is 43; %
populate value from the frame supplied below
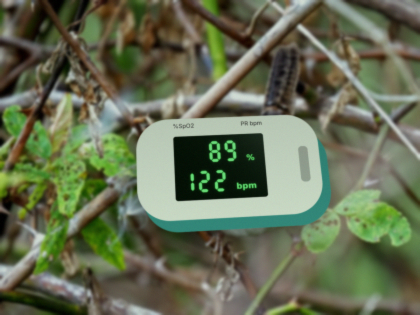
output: 89; %
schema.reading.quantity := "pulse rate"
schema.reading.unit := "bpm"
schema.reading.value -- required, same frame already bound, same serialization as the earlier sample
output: 122; bpm
